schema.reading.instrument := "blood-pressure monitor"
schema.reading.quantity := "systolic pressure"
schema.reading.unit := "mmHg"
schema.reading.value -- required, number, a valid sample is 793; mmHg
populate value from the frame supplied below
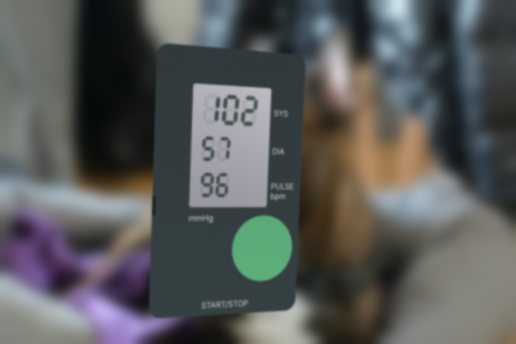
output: 102; mmHg
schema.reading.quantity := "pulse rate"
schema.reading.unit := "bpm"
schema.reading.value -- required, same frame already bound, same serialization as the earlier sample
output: 96; bpm
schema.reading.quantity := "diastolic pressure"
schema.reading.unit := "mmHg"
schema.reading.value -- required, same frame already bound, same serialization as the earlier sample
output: 57; mmHg
